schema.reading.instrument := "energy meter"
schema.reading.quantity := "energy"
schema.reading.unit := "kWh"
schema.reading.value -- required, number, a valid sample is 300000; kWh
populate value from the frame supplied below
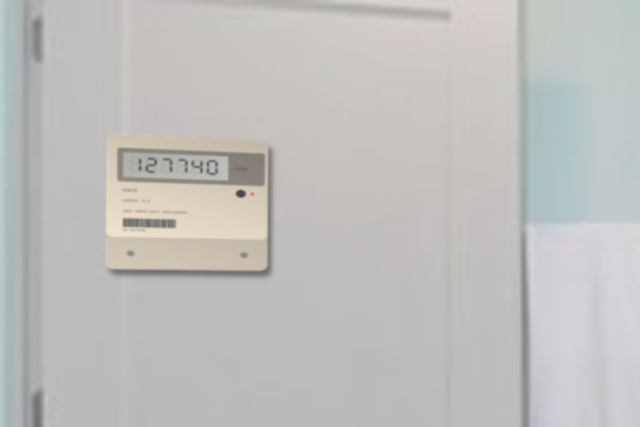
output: 127740; kWh
